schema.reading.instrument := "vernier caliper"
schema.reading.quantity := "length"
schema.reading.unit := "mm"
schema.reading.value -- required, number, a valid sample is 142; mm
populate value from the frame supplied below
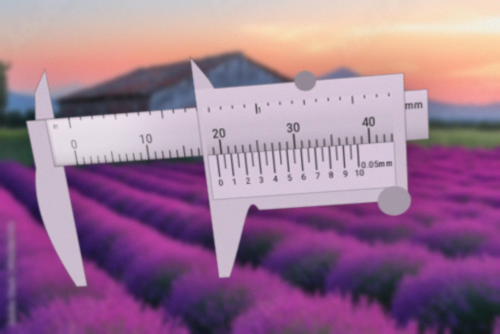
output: 19.4; mm
